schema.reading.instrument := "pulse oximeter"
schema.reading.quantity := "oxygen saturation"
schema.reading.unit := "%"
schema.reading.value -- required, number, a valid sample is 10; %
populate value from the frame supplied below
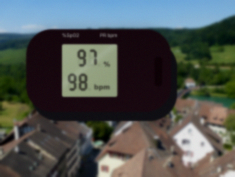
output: 97; %
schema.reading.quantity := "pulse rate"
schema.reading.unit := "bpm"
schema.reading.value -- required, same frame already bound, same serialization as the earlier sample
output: 98; bpm
